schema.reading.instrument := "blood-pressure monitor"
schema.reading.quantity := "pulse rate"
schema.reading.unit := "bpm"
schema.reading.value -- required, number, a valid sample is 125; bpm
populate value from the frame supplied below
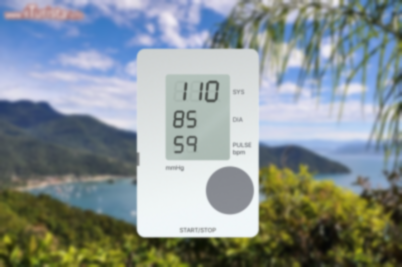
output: 59; bpm
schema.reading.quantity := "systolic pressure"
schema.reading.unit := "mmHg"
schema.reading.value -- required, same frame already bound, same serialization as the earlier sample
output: 110; mmHg
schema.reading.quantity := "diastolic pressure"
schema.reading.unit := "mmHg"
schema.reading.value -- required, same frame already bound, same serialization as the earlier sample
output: 85; mmHg
